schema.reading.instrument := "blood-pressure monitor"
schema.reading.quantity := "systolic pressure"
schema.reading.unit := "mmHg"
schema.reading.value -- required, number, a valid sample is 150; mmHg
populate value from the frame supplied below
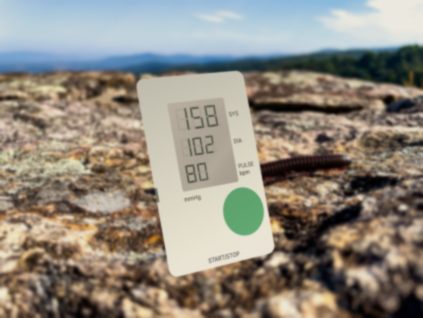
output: 158; mmHg
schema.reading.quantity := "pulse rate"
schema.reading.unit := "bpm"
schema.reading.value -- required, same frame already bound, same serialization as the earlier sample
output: 80; bpm
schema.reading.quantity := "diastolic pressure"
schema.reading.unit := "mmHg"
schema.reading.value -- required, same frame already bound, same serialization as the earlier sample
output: 102; mmHg
